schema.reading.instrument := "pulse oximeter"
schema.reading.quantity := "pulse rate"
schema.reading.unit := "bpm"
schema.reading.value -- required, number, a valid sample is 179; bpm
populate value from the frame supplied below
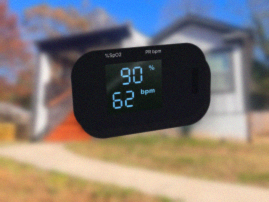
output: 62; bpm
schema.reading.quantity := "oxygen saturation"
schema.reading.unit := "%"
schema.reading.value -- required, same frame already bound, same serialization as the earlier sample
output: 90; %
